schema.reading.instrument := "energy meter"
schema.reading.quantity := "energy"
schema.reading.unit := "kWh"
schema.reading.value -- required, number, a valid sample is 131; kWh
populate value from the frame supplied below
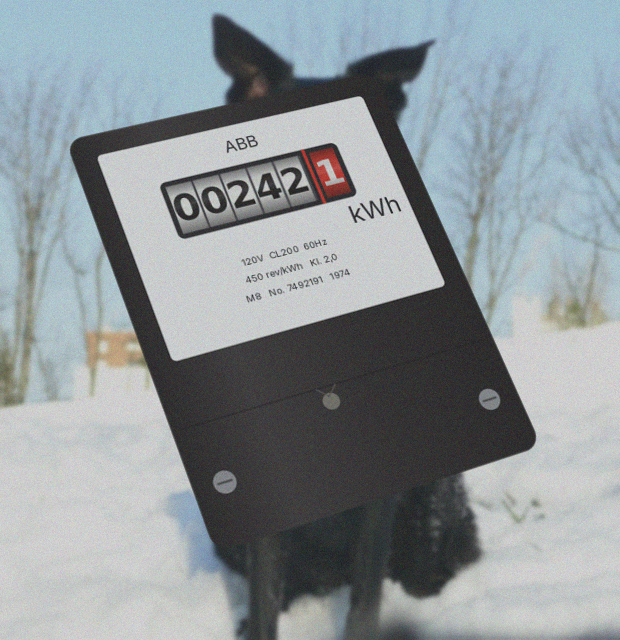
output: 242.1; kWh
